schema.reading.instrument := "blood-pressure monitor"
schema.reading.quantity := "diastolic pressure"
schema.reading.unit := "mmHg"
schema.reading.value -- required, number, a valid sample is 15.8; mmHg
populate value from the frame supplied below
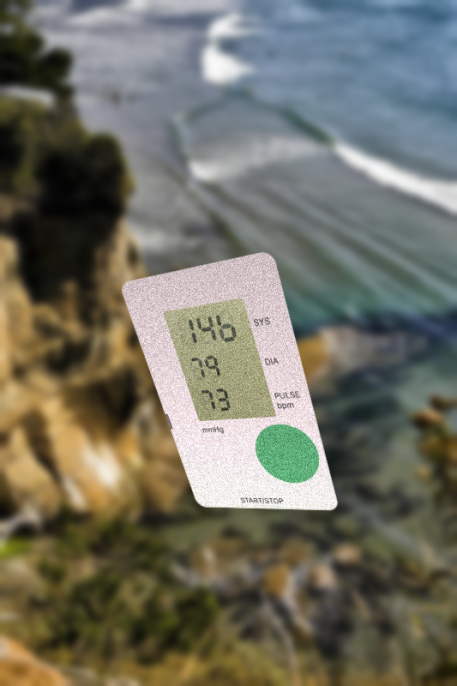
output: 79; mmHg
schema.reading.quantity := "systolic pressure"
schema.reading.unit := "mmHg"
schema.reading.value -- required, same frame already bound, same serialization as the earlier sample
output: 146; mmHg
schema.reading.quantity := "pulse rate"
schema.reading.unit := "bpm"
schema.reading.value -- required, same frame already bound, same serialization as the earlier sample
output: 73; bpm
